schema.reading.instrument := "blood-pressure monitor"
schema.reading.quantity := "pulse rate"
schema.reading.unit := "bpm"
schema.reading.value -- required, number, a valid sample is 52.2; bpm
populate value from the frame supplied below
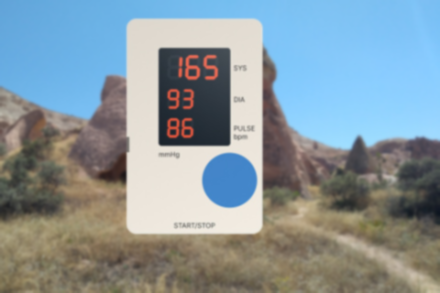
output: 86; bpm
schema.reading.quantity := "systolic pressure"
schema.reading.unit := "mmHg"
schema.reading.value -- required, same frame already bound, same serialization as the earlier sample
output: 165; mmHg
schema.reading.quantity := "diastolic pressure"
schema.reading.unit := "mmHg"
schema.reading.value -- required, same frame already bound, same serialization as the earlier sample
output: 93; mmHg
